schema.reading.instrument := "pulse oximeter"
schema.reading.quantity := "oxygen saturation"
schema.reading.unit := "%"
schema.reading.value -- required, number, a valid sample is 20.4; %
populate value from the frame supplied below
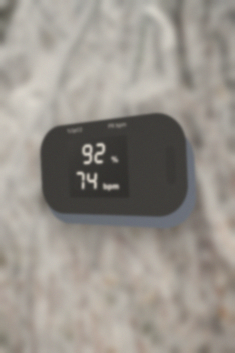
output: 92; %
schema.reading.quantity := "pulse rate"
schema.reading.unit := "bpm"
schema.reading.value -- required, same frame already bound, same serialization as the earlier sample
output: 74; bpm
